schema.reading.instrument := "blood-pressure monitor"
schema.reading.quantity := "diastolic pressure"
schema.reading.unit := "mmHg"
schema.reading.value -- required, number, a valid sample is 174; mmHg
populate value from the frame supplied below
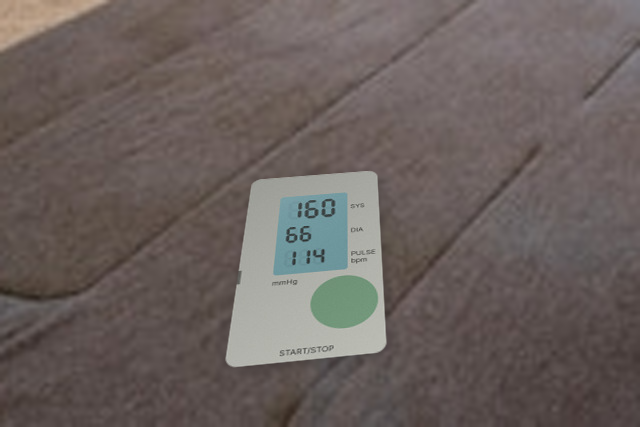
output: 66; mmHg
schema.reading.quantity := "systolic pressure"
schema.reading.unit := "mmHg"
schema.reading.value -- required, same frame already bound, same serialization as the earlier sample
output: 160; mmHg
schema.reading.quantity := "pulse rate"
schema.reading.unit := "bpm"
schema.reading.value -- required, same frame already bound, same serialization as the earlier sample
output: 114; bpm
